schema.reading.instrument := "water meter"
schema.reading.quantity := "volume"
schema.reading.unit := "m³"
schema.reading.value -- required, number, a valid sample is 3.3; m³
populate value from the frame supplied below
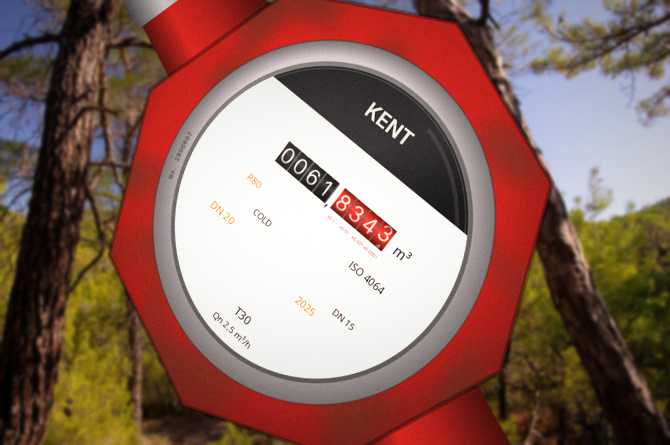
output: 61.8343; m³
